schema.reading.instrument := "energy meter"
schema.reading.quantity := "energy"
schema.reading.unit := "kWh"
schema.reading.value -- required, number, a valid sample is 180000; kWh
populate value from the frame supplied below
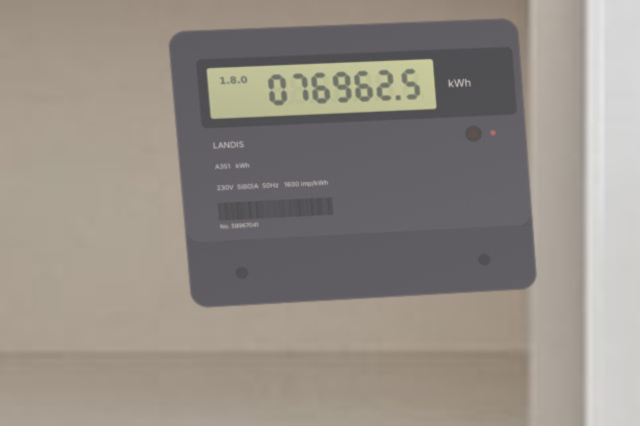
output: 76962.5; kWh
